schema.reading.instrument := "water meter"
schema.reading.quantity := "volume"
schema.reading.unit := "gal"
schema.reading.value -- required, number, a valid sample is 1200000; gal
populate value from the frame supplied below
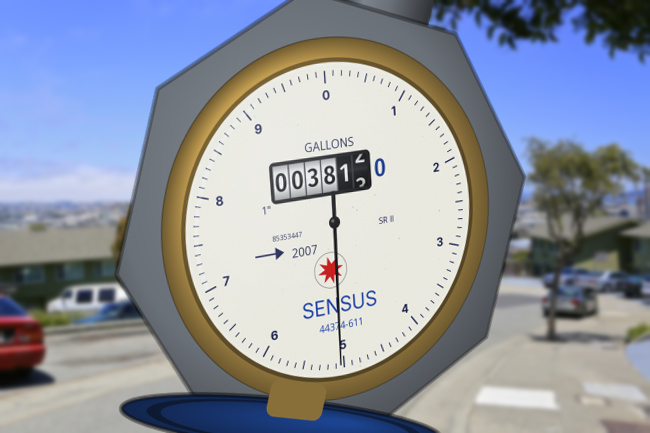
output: 38125.0; gal
